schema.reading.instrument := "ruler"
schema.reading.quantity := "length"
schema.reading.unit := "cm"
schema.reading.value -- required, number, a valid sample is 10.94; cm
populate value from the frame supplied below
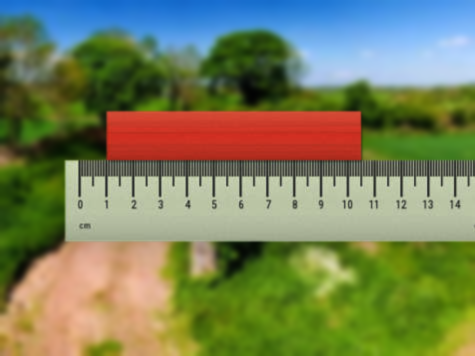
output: 9.5; cm
